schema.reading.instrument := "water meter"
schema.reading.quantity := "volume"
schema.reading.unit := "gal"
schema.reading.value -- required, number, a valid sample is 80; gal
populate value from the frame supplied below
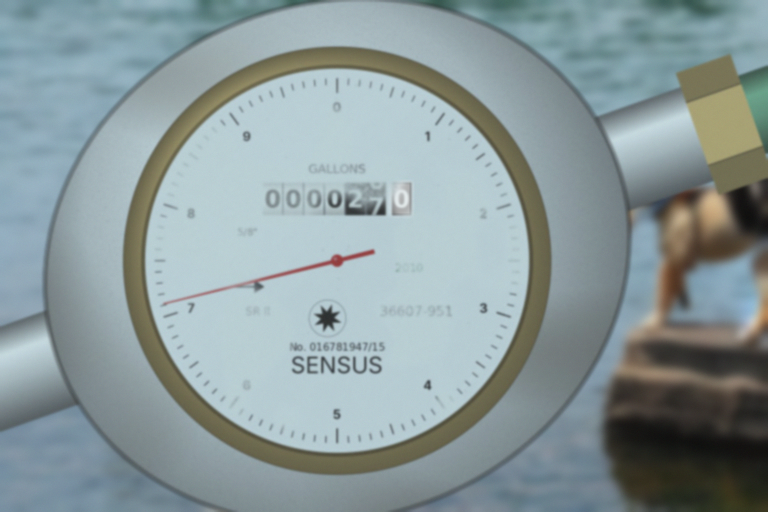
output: 267.1; gal
